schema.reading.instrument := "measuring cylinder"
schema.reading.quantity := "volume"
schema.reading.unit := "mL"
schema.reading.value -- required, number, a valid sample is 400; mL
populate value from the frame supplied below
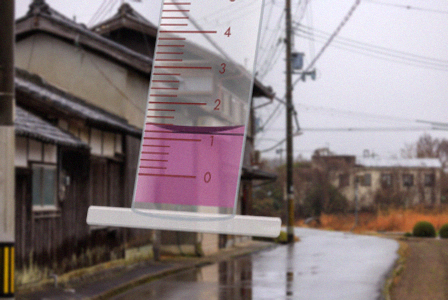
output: 1.2; mL
